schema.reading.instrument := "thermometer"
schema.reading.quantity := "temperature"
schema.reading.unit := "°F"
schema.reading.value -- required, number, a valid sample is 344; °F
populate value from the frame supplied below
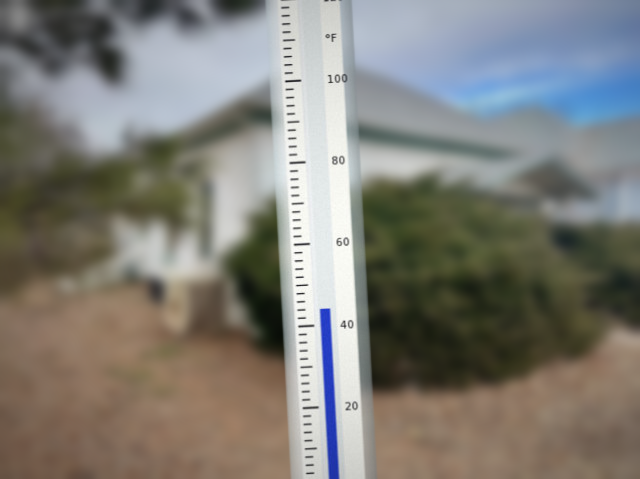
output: 44; °F
